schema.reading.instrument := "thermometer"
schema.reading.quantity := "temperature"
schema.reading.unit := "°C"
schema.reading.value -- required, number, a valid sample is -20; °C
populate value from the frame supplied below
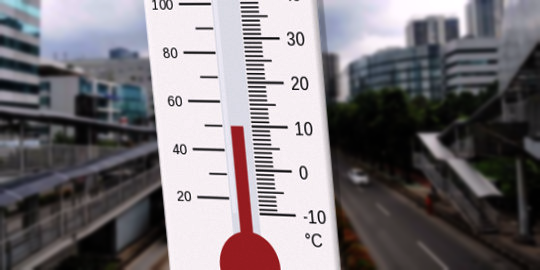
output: 10; °C
